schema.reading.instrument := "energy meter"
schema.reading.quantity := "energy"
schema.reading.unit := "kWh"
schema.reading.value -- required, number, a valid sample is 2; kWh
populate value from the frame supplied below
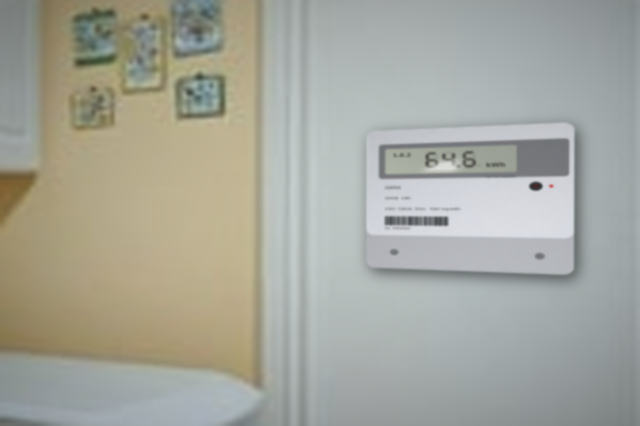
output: 64.6; kWh
